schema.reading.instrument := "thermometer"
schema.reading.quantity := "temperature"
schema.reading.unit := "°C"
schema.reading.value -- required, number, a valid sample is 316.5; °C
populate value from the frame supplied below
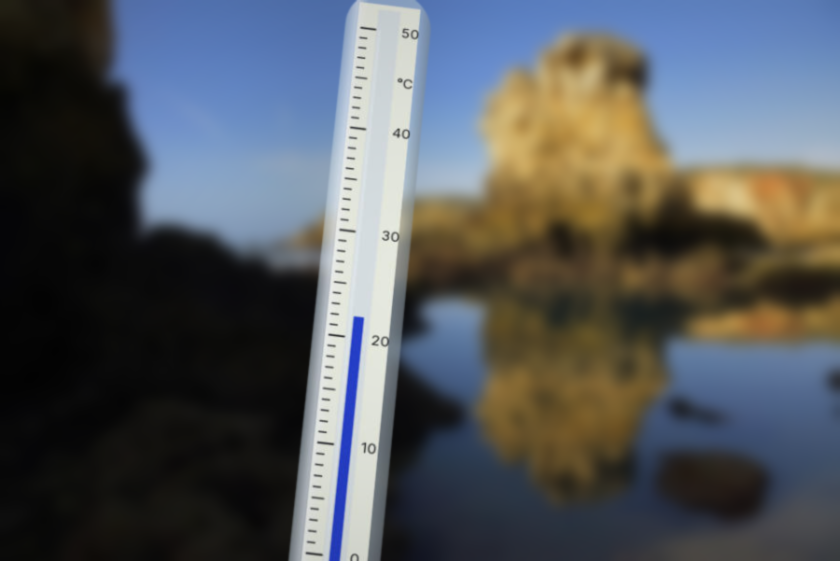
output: 22; °C
